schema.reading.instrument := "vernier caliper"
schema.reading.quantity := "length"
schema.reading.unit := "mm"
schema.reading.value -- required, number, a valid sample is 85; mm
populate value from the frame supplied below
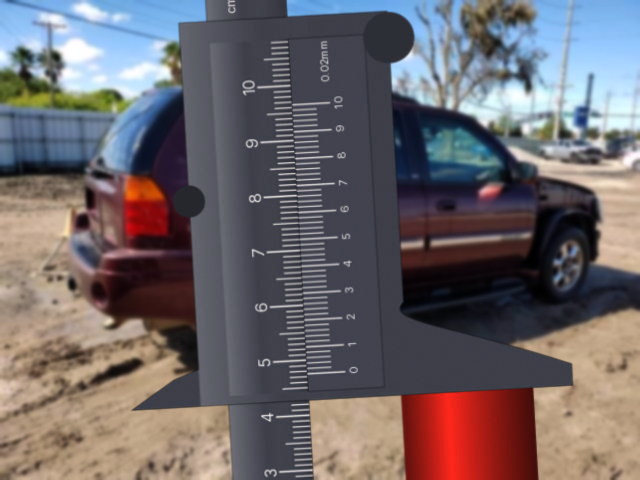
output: 47.5; mm
